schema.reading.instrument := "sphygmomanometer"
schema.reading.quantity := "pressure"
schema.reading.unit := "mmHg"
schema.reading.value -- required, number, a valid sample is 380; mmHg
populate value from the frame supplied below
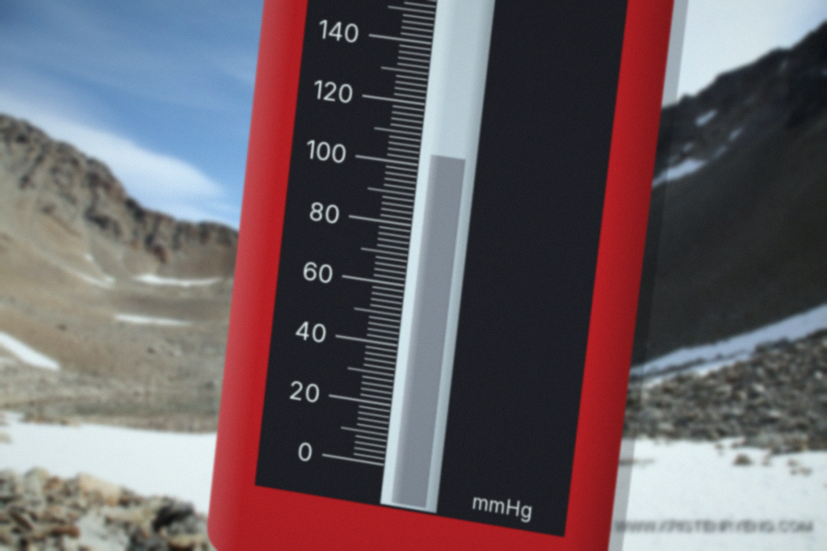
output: 104; mmHg
